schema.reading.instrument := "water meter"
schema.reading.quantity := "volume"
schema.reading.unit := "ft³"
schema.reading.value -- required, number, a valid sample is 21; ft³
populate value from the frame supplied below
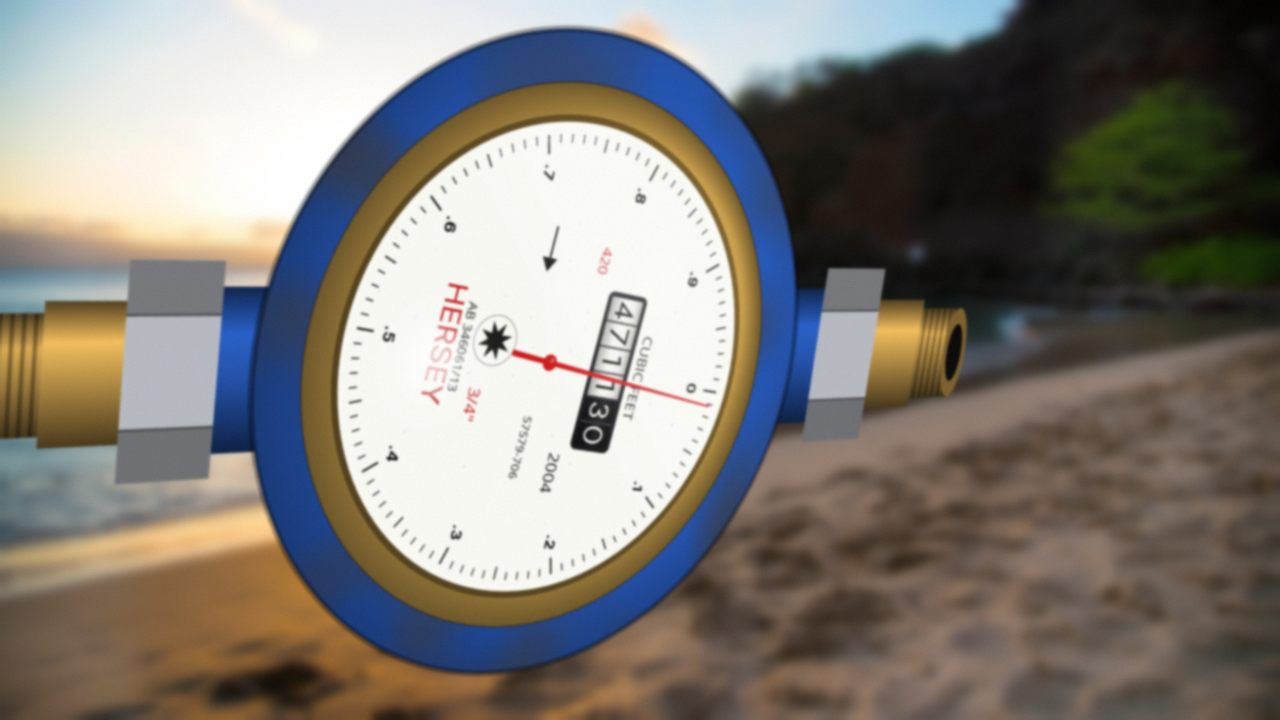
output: 471130.01; ft³
